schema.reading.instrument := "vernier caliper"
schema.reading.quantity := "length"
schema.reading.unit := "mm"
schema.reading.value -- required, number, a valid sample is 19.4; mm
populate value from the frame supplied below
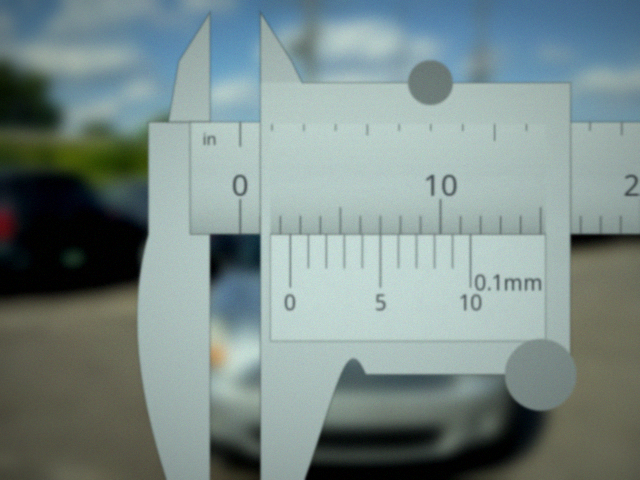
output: 2.5; mm
